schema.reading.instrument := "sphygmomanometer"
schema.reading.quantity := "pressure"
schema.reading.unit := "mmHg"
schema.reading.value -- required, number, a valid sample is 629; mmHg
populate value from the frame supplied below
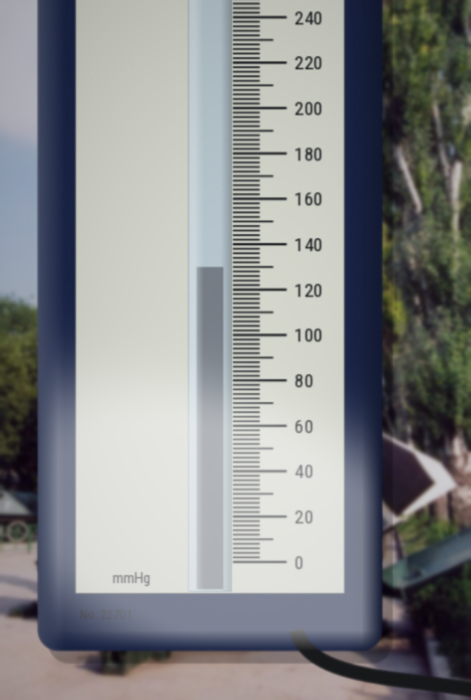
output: 130; mmHg
